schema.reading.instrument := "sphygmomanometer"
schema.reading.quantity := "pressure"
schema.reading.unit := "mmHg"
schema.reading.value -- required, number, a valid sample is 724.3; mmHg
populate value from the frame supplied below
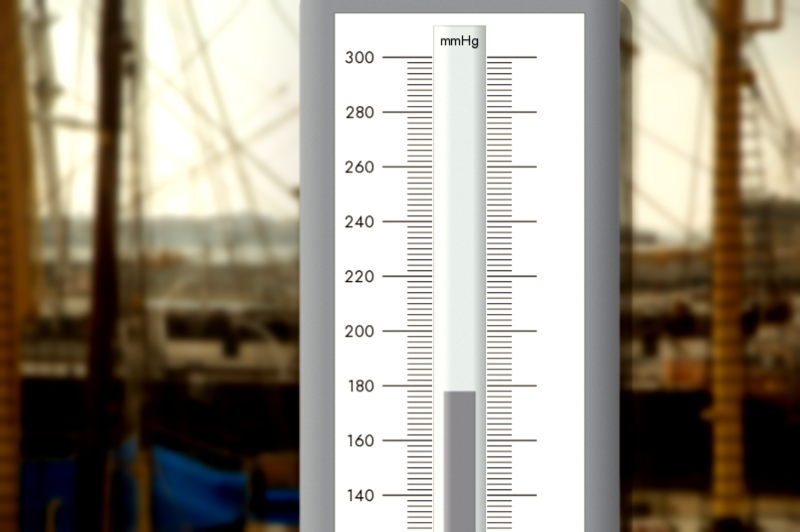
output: 178; mmHg
